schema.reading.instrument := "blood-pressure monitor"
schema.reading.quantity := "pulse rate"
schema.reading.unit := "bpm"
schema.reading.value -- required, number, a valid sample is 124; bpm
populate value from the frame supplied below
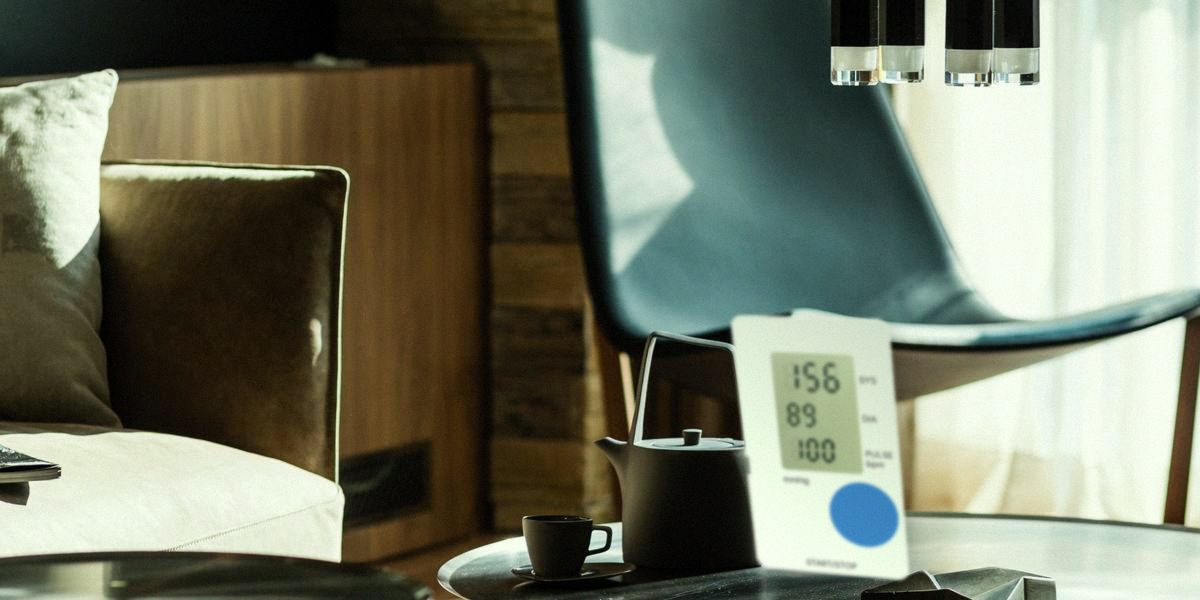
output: 100; bpm
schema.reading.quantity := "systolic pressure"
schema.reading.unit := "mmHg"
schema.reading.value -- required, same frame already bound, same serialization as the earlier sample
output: 156; mmHg
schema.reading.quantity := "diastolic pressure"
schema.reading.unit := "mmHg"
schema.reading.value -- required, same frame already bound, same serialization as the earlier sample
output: 89; mmHg
